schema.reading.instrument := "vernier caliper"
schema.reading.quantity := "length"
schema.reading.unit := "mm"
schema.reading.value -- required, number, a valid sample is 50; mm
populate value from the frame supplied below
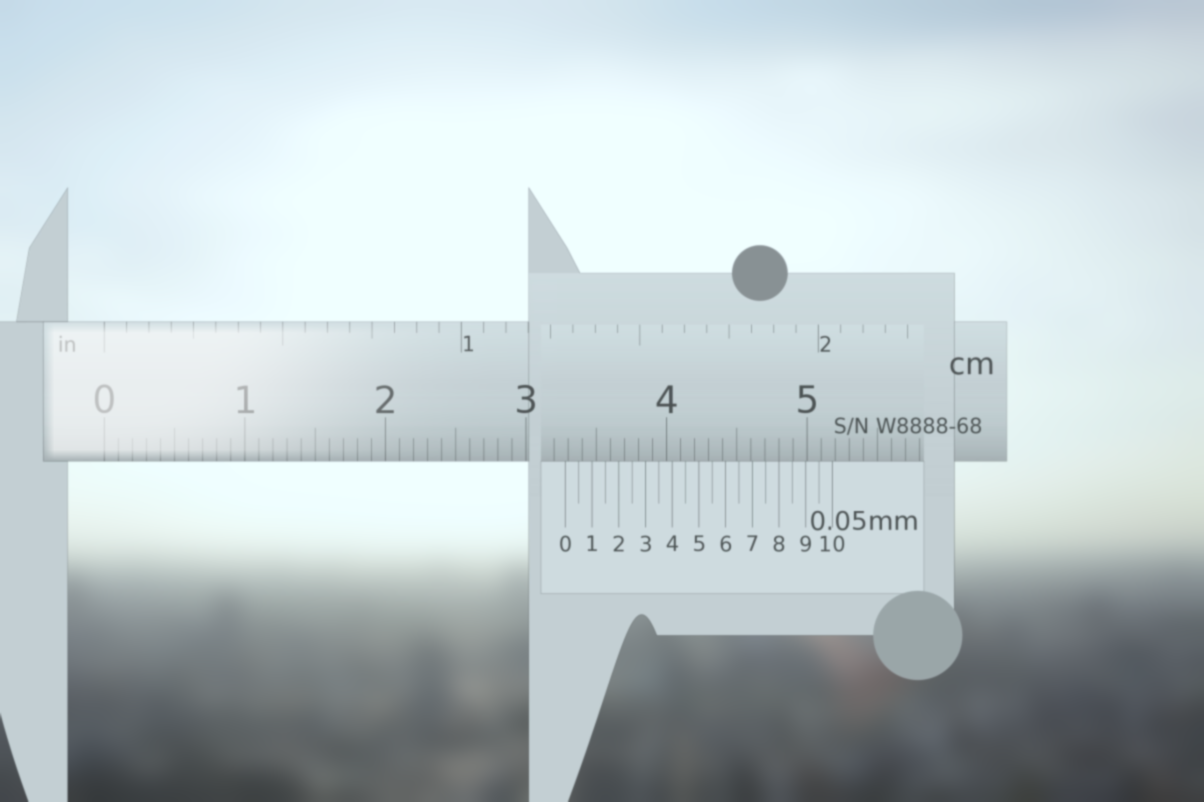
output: 32.8; mm
